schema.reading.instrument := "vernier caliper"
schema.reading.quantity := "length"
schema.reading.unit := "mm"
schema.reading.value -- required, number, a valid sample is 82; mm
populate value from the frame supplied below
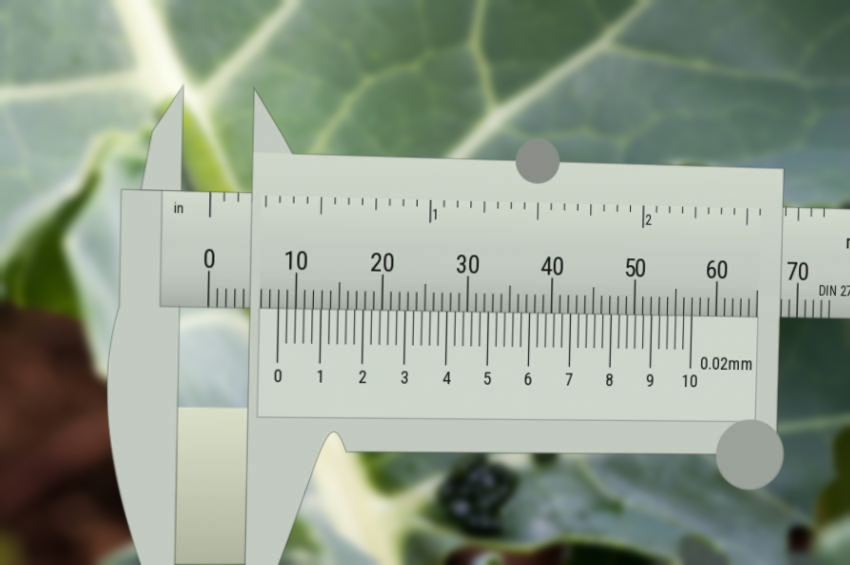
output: 8.0; mm
